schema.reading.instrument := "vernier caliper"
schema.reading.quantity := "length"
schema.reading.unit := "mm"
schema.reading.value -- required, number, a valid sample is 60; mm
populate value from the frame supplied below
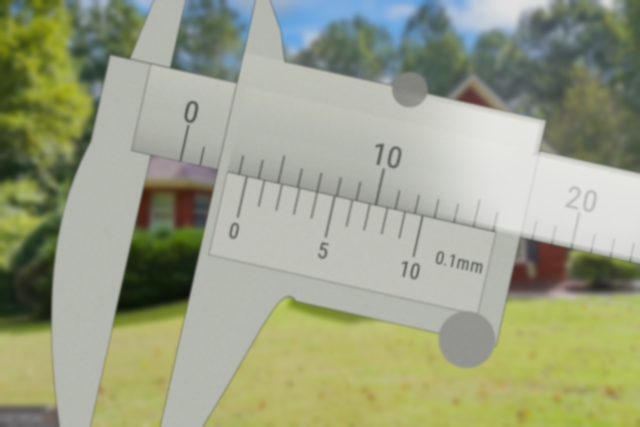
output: 3.4; mm
